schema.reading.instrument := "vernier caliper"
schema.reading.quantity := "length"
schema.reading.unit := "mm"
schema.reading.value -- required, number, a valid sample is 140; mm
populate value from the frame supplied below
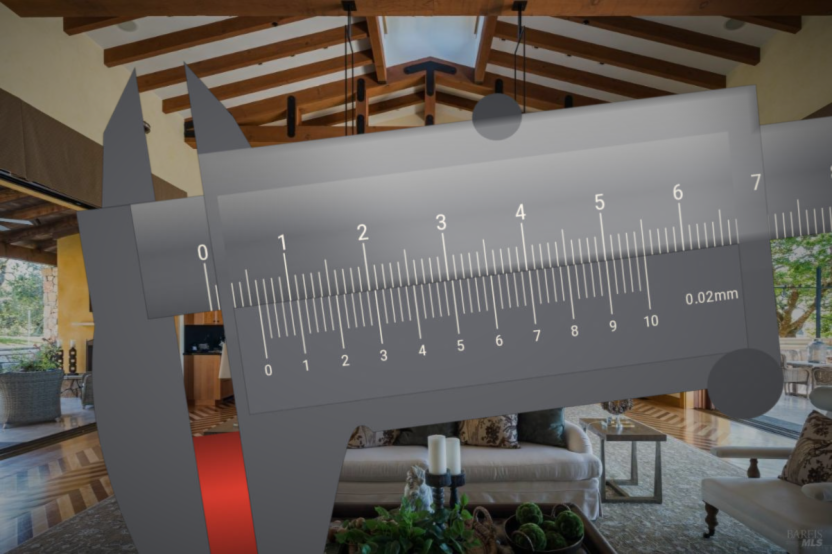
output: 6.0; mm
